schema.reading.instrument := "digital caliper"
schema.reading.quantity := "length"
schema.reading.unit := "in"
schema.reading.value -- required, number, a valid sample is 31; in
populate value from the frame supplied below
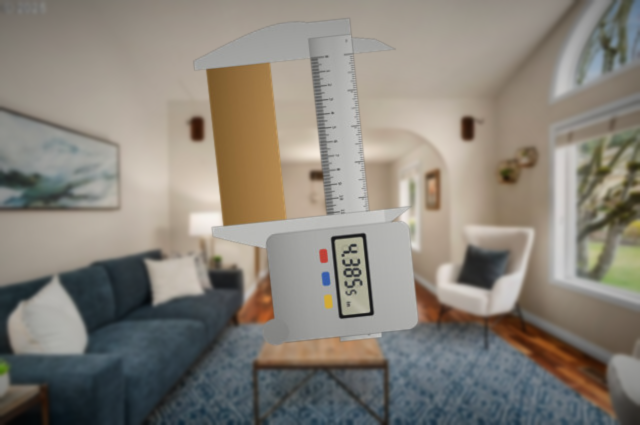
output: 4.3855; in
